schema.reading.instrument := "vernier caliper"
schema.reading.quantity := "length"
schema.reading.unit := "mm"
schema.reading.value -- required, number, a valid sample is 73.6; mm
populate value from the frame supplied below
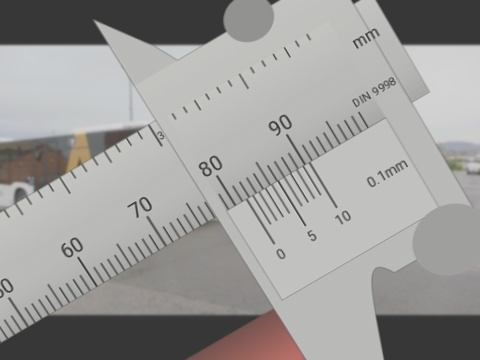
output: 81.6; mm
